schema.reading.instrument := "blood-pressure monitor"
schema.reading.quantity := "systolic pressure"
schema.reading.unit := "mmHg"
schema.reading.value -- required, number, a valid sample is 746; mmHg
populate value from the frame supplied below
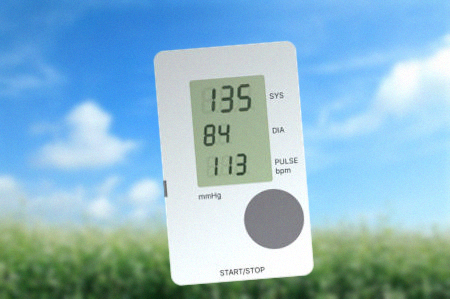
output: 135; mmHg
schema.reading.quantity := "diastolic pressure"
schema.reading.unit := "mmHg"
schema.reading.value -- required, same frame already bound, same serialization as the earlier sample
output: 84; mmHg
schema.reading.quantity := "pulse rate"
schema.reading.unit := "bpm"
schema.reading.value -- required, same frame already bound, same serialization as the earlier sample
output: 113; bpm
